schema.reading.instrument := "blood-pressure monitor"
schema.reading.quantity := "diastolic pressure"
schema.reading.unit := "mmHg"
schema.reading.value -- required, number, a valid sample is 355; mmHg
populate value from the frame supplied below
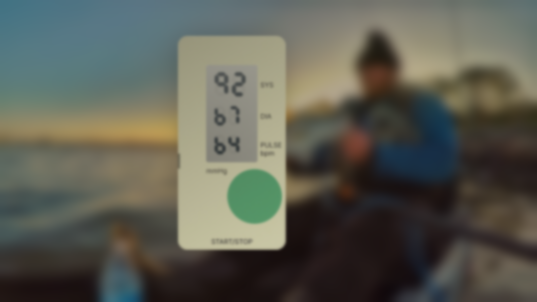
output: 67; mmHg
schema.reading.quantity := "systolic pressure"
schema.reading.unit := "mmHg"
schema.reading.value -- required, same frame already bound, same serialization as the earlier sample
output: 92; mmHg
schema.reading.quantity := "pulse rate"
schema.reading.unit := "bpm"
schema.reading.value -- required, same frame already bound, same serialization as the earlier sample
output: 64; bpm
